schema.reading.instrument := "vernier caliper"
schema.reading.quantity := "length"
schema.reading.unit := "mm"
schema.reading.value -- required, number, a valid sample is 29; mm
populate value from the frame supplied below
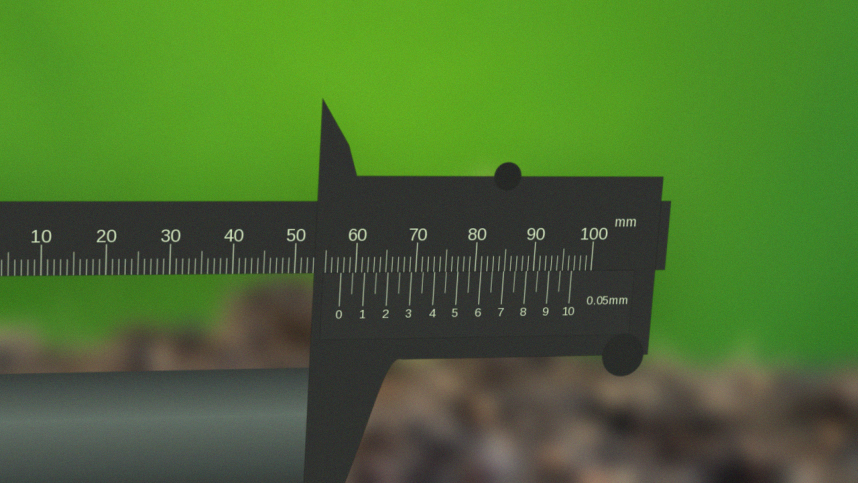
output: 57.6; mm
